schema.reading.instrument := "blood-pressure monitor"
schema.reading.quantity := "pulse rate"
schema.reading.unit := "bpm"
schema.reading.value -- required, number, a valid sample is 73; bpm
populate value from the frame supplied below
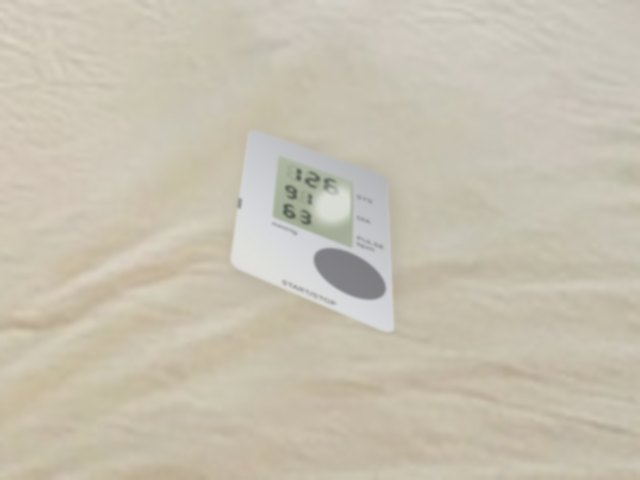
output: 63; bpm
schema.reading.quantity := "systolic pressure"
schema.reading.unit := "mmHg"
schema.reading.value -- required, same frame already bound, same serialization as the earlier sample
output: 126; mmHg
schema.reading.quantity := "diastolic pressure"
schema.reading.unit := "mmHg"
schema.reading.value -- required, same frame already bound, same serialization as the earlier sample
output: 91; mmHg
